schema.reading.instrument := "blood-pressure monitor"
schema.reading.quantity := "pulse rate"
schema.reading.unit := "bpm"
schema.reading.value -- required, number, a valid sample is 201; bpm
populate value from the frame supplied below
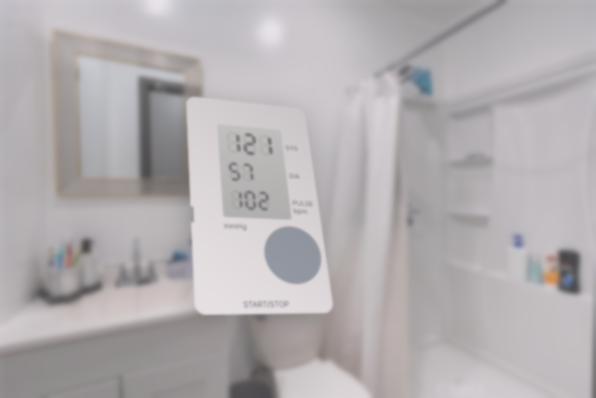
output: 102; bpm
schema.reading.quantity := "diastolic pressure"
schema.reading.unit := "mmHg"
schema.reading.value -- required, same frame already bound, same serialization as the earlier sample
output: 57; mmHg
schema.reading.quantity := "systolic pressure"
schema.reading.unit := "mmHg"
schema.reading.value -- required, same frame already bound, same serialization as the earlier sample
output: 121; mmHg
